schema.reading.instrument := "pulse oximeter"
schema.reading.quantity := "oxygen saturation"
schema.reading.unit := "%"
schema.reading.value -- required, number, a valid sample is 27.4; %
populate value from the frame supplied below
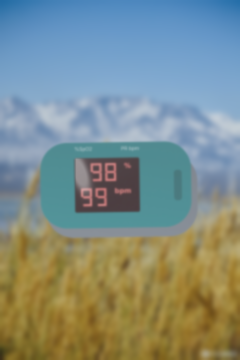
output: 98; %
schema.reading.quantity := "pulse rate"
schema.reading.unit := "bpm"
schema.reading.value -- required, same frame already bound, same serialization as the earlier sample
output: 99; bpm
